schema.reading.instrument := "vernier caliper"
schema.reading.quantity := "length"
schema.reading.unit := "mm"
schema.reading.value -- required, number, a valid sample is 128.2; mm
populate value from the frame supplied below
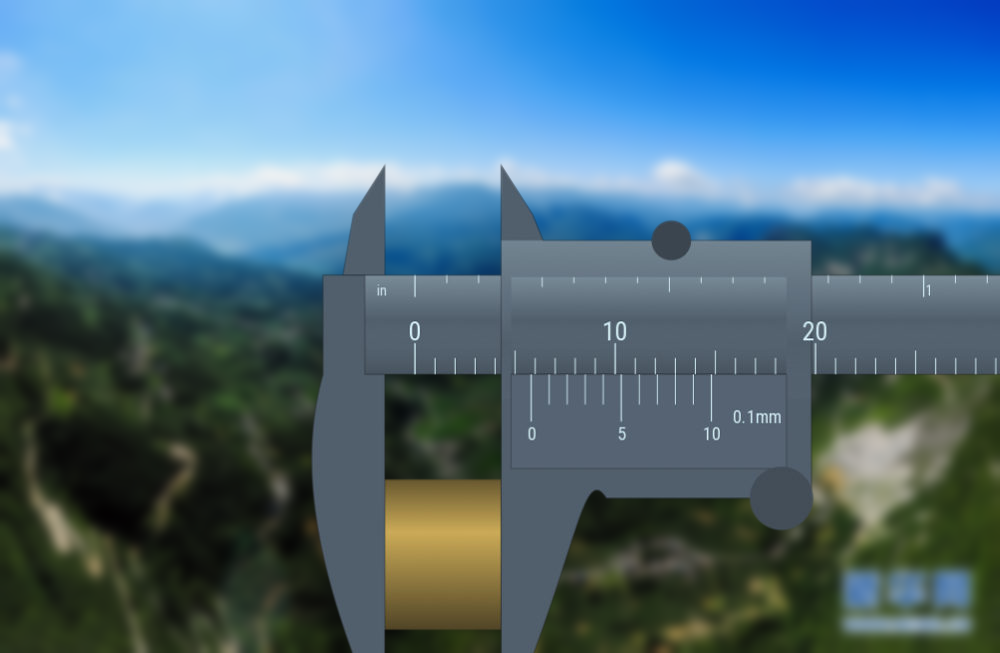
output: 5.8; mm
